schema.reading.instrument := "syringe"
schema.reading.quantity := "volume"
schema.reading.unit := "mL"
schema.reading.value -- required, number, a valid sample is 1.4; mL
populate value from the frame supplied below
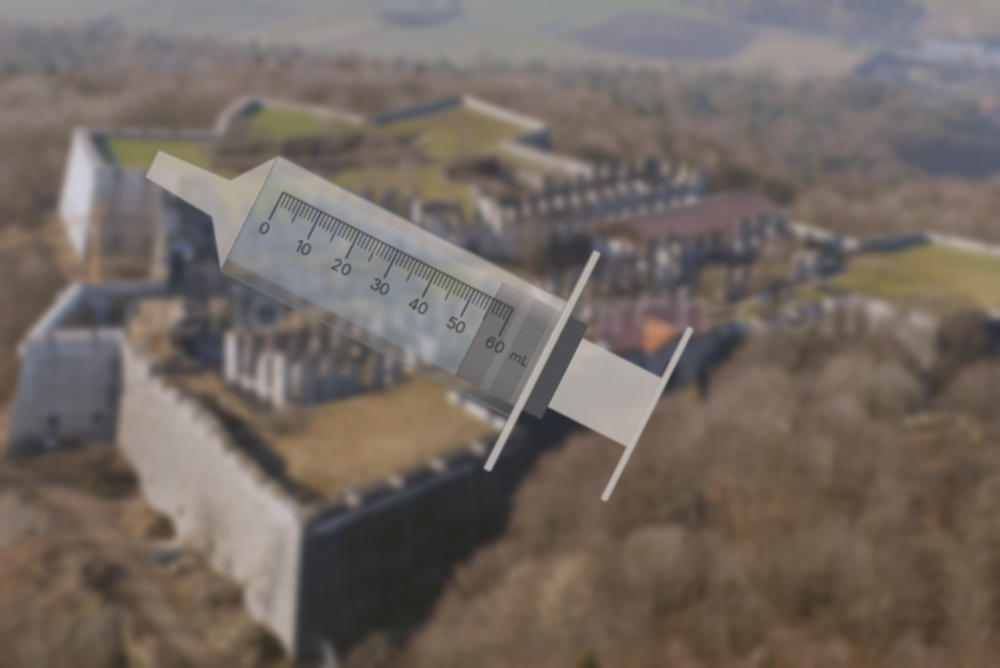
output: 55; mL
